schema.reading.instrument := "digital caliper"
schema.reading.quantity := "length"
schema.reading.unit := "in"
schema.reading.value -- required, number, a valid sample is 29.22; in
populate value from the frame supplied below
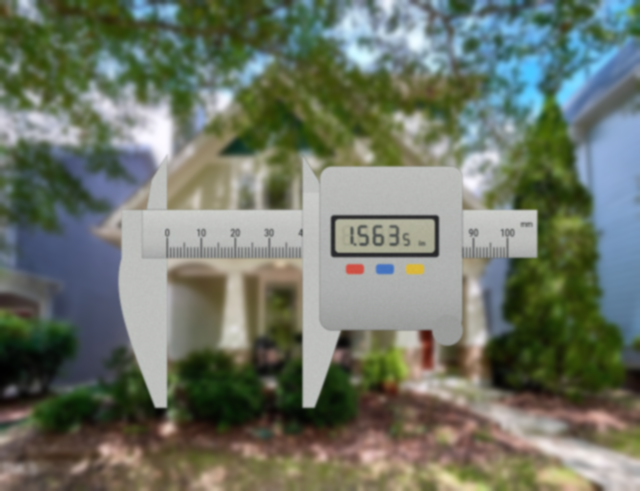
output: 1.5635; in
